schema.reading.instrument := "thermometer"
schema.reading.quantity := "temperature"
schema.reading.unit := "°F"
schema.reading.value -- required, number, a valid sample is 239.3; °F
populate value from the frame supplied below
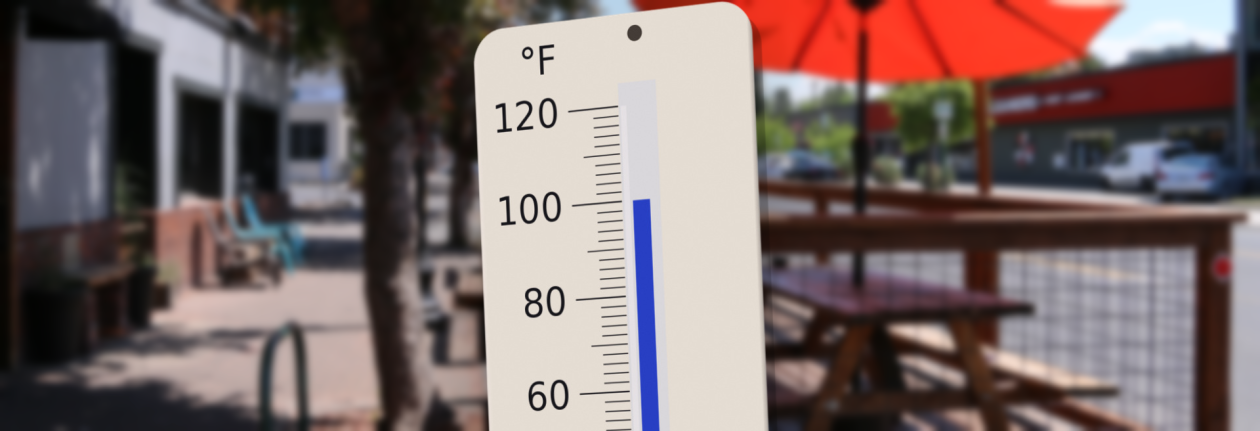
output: 100; °F
